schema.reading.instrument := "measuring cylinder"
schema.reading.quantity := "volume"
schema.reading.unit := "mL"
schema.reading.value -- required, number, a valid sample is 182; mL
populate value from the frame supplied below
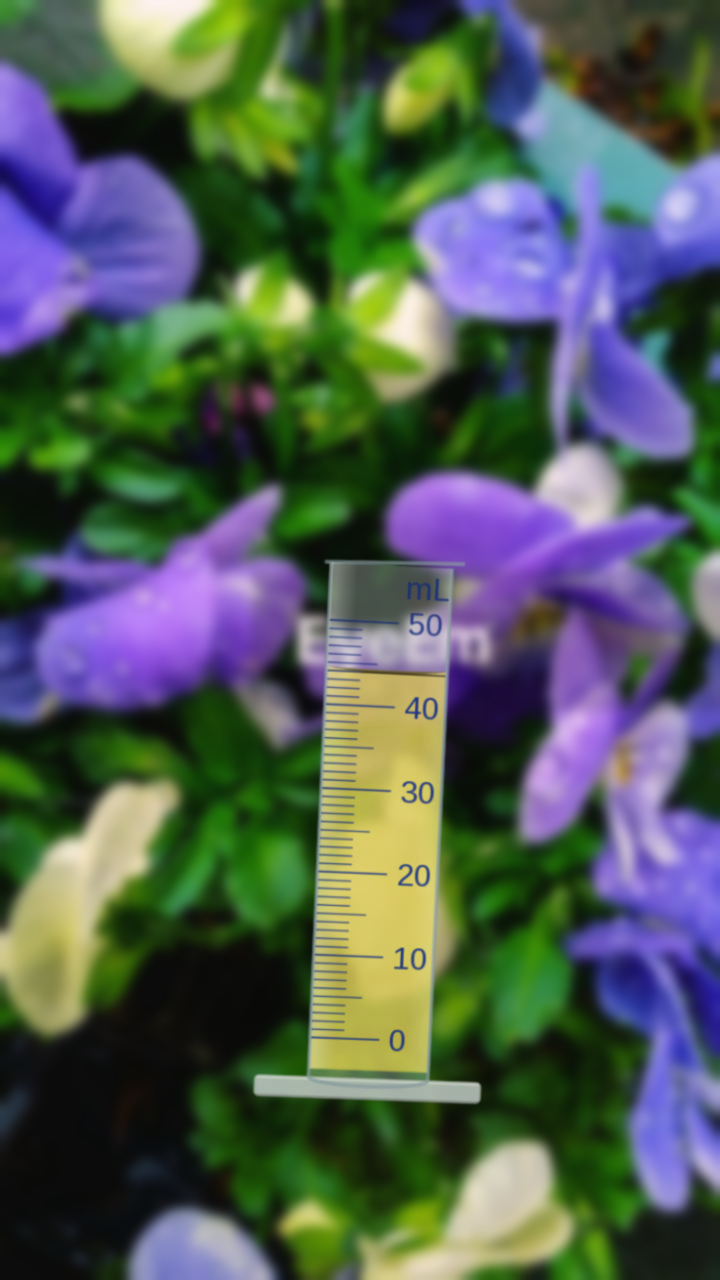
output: 44; mL
